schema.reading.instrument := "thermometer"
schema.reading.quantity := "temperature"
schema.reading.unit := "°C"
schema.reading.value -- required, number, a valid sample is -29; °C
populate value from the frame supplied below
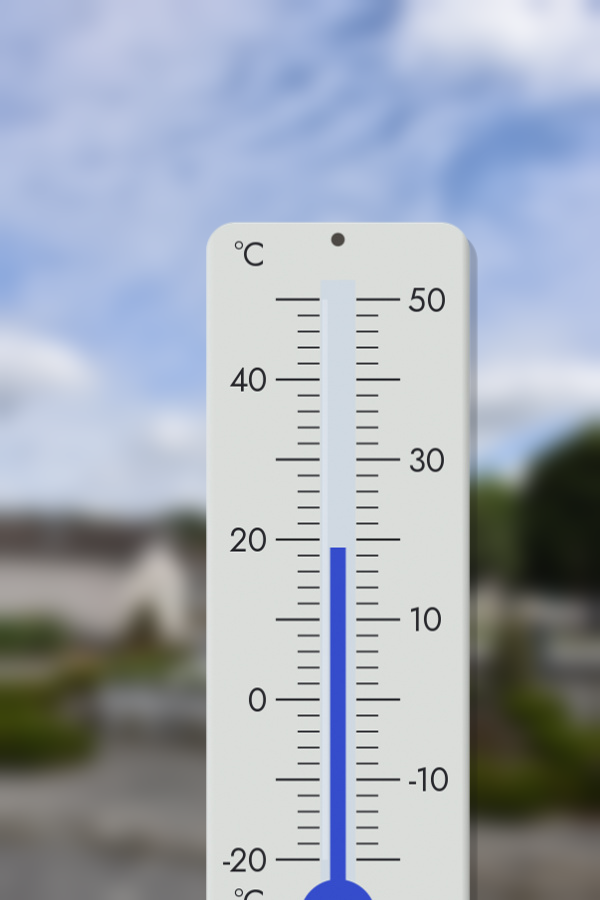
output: 19; °C
